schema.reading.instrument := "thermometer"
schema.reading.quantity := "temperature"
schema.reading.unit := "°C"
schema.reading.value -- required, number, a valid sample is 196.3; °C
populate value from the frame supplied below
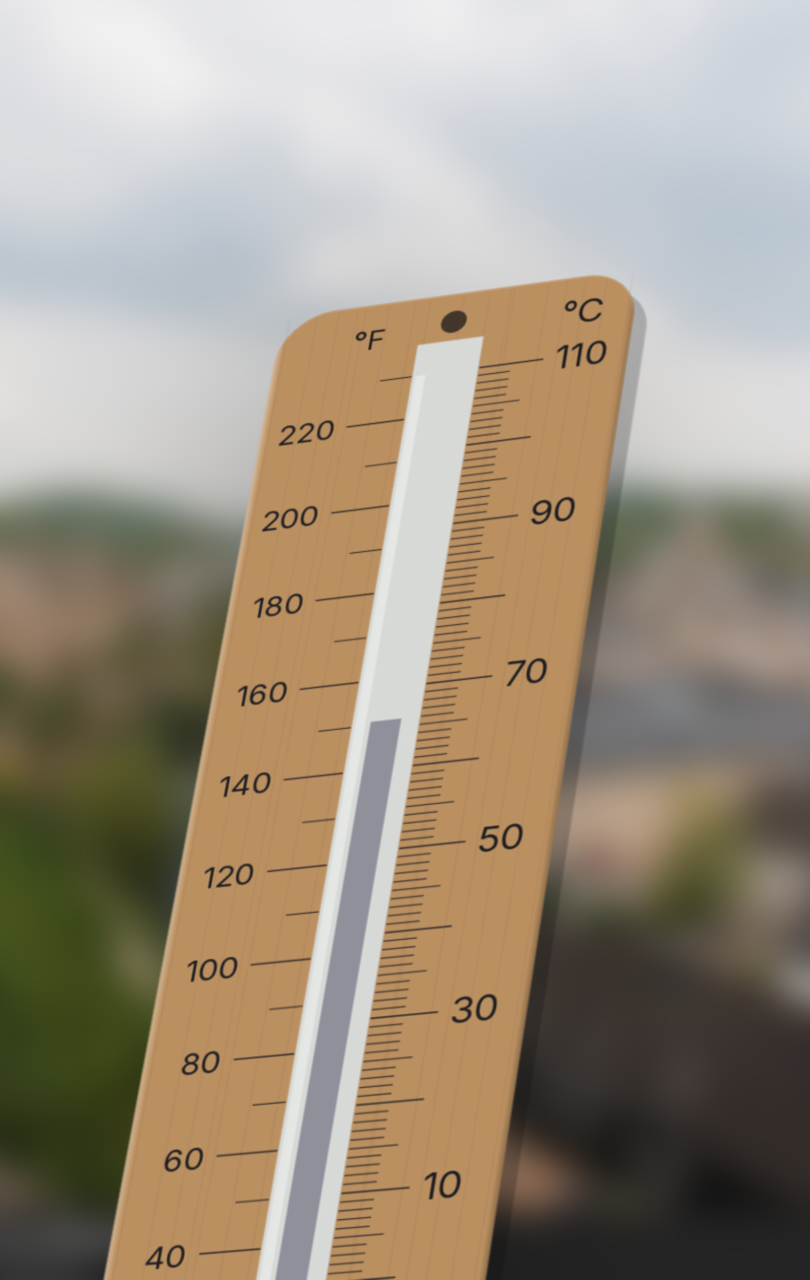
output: 66; °C
